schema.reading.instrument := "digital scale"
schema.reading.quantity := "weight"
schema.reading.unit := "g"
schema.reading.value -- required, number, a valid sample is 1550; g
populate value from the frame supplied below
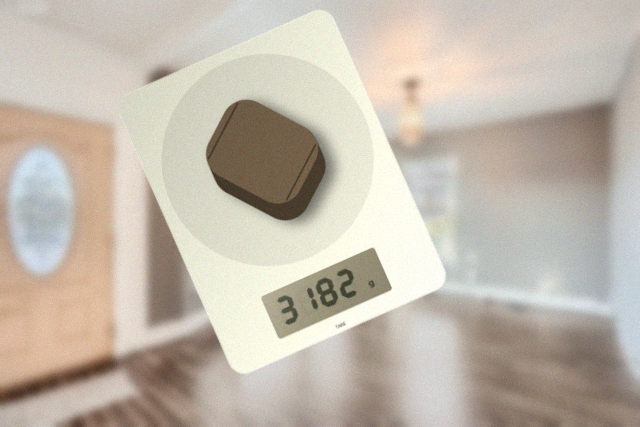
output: 3182; g
